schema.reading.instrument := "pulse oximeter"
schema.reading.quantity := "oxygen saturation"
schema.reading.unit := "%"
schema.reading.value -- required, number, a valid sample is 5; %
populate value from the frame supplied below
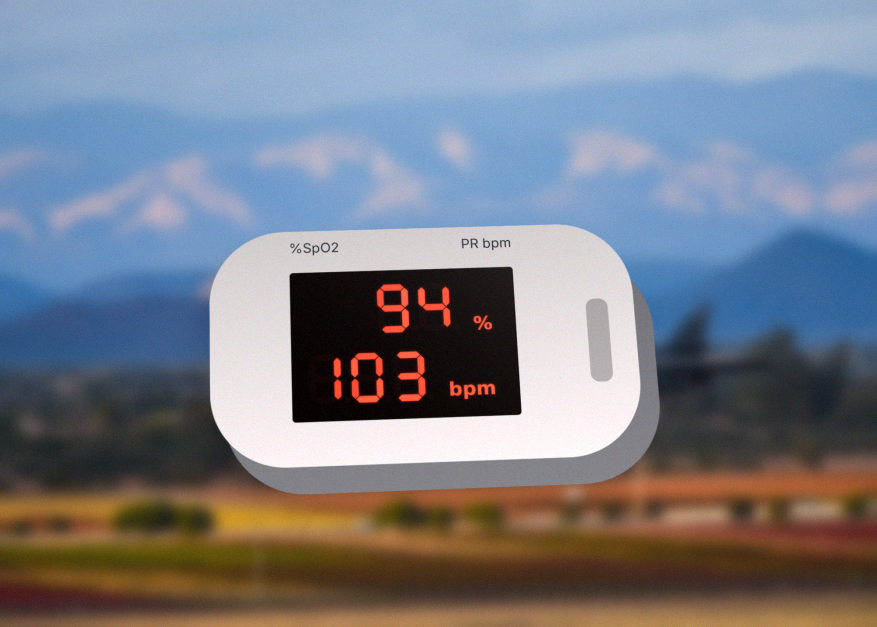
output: 94; %
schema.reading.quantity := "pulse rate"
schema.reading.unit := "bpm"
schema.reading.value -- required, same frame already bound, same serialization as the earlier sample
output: 103; bpm
